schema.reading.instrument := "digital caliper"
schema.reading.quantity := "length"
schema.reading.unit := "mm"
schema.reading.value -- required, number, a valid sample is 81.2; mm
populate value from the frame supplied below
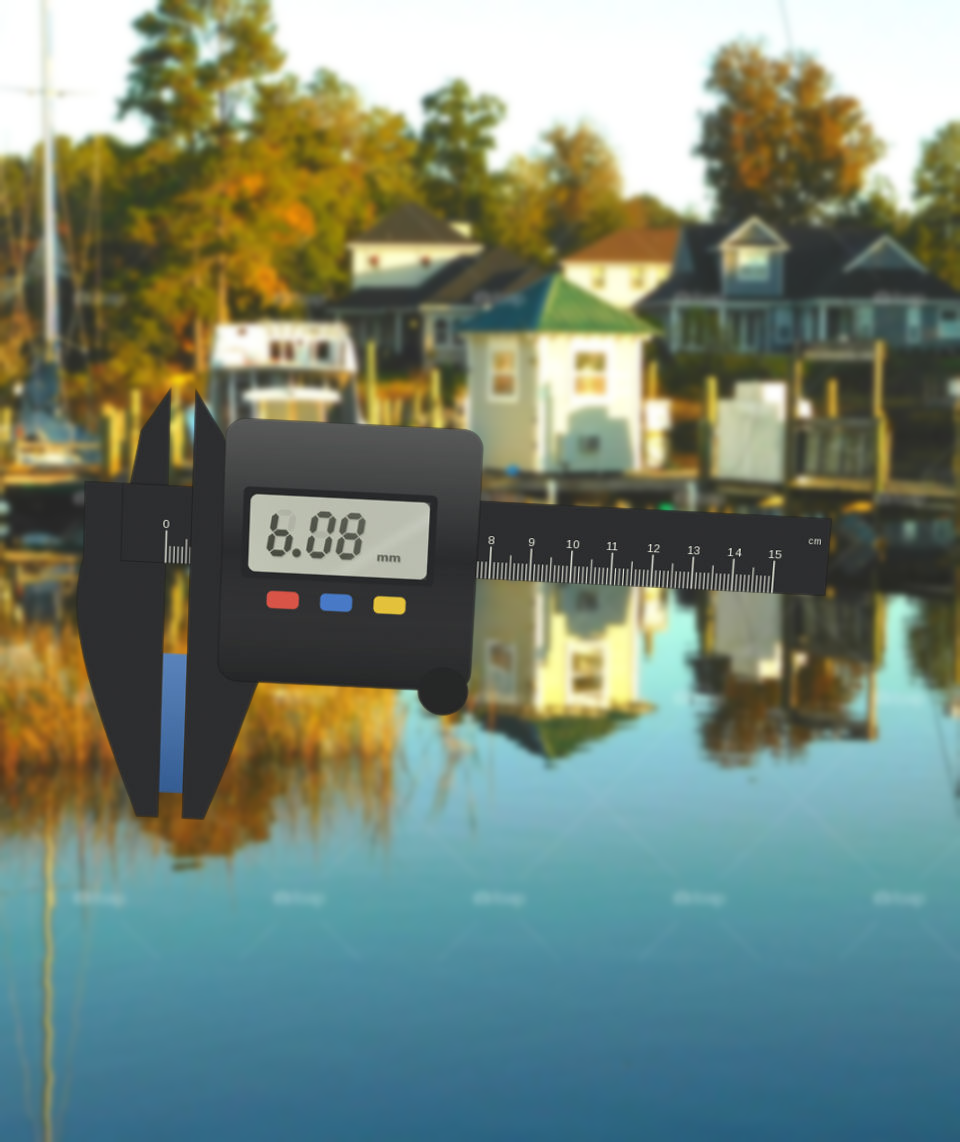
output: 6.08; mm
